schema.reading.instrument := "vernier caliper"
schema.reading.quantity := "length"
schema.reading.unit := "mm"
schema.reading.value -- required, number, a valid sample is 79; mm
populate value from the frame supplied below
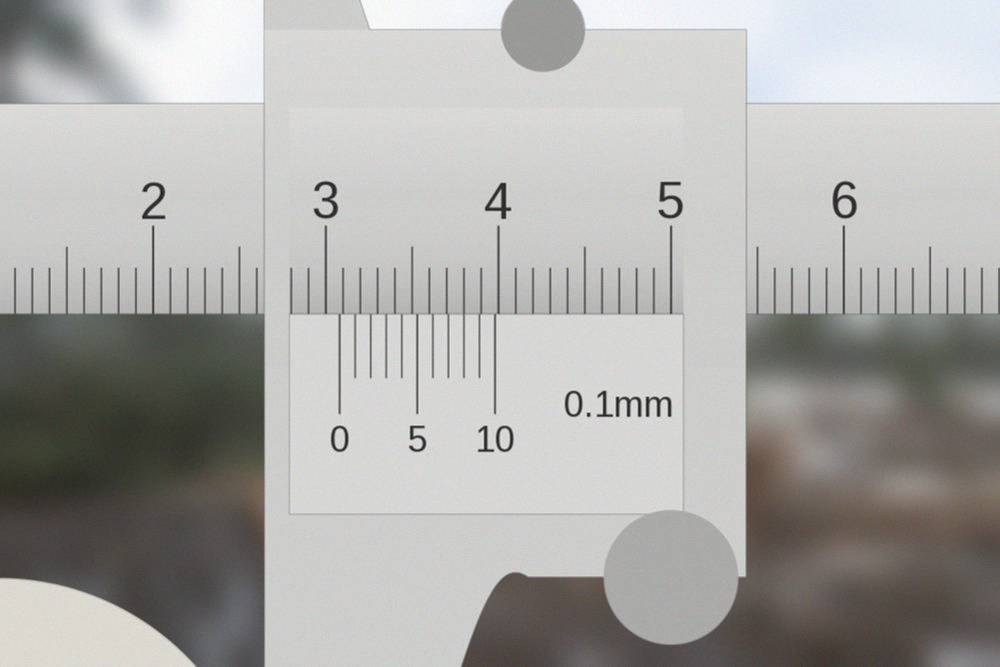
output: 30.8; mm
